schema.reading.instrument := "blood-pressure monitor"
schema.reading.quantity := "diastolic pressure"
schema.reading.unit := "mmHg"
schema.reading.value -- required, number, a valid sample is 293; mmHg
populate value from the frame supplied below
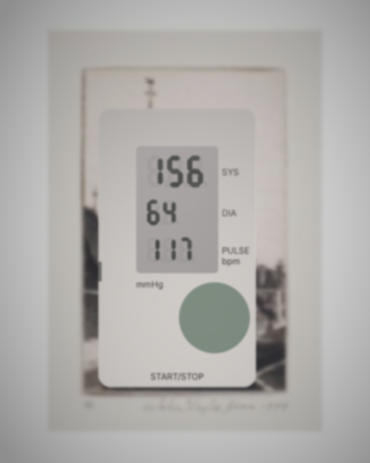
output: 64; mmHg
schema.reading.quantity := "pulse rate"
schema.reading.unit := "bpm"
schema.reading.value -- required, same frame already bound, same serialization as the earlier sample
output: 117; bpm
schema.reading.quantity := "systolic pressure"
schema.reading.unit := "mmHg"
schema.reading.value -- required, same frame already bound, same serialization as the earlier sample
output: 156; mmHg
